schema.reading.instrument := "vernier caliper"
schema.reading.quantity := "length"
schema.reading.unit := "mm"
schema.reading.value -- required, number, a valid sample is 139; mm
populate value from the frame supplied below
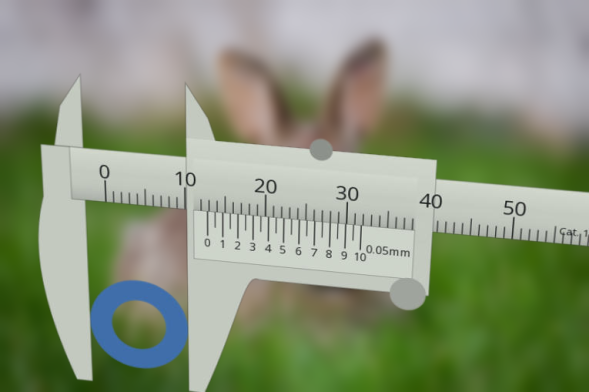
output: 12.8; mm
